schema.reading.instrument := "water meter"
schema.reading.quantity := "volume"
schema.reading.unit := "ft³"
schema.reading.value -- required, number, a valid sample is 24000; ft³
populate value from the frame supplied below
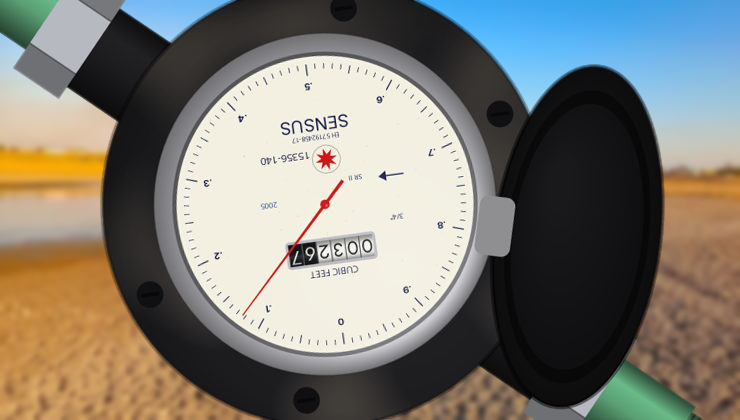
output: 3267.12; ft³
